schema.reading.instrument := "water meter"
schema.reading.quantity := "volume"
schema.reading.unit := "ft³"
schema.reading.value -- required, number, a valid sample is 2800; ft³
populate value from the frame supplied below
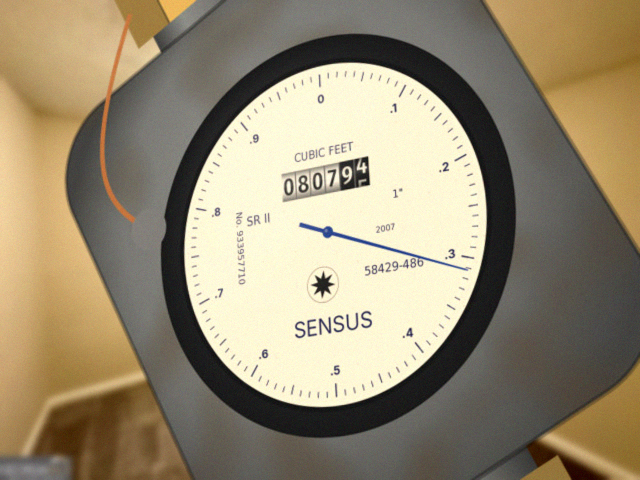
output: 80794.31; ft³
